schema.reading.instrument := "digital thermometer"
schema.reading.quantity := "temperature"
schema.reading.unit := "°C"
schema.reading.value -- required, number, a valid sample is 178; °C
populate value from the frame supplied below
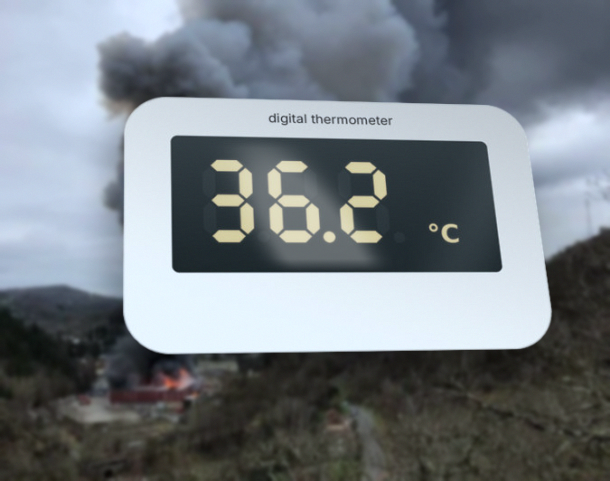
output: 36.2; °C
